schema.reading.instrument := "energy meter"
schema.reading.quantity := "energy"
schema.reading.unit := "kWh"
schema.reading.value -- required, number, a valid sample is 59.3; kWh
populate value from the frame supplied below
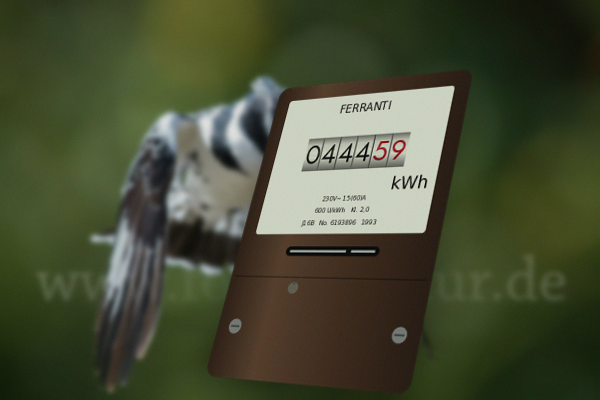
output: 444.59; kWh
